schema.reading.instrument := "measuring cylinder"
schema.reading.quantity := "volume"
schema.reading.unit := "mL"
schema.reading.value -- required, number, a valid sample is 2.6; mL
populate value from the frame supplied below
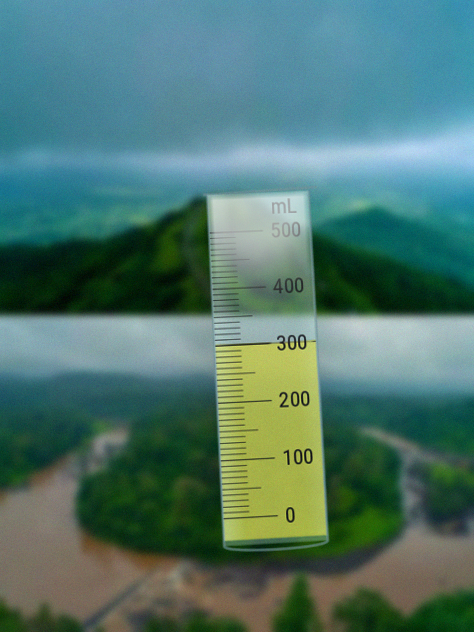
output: 300; mL
